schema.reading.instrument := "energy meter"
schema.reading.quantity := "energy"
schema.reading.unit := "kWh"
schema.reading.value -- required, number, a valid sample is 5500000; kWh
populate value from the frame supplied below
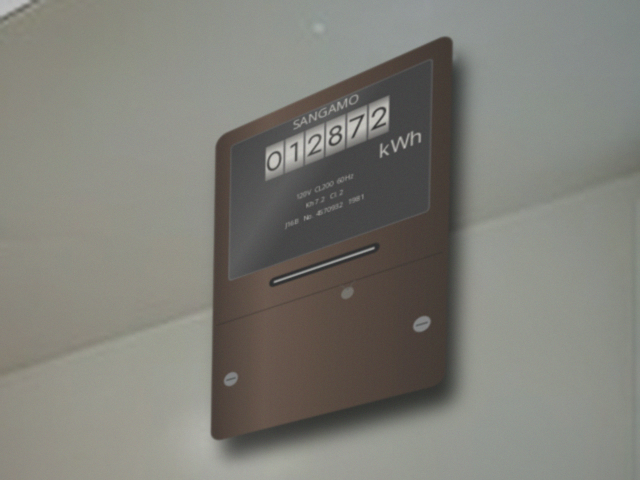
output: 12872; kWh
